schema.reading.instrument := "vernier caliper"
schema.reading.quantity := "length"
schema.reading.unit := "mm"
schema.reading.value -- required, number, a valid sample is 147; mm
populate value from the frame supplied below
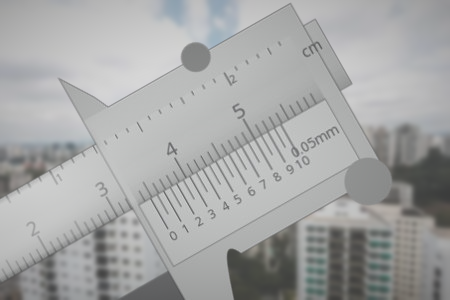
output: 34.8; mm
